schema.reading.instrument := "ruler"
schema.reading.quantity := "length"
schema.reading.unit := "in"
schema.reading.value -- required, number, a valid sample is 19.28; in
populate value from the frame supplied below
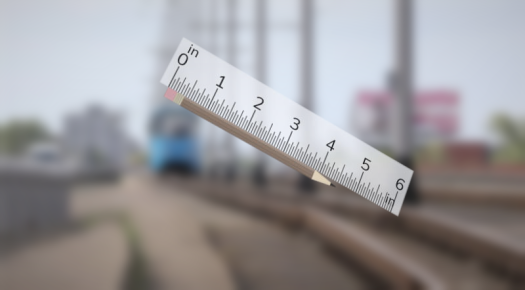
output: 4.5; in
